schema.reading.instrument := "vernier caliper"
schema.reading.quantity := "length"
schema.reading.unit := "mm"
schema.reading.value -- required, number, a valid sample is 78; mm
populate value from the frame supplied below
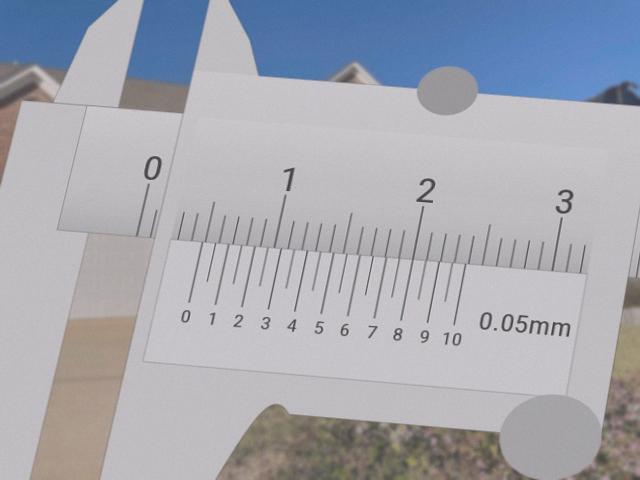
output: 4.8; mm
